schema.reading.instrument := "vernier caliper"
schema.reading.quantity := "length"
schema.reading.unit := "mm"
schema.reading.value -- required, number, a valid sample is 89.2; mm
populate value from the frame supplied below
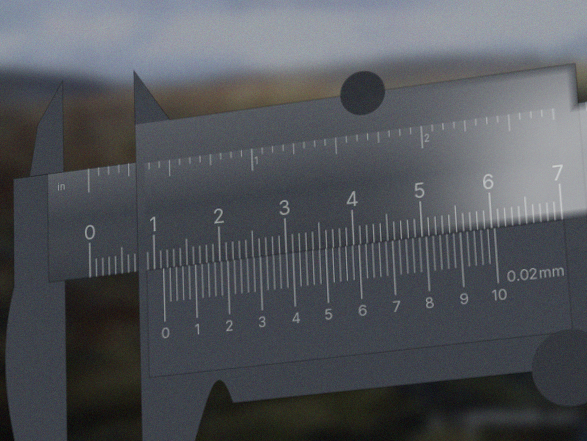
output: 11.4; mm
